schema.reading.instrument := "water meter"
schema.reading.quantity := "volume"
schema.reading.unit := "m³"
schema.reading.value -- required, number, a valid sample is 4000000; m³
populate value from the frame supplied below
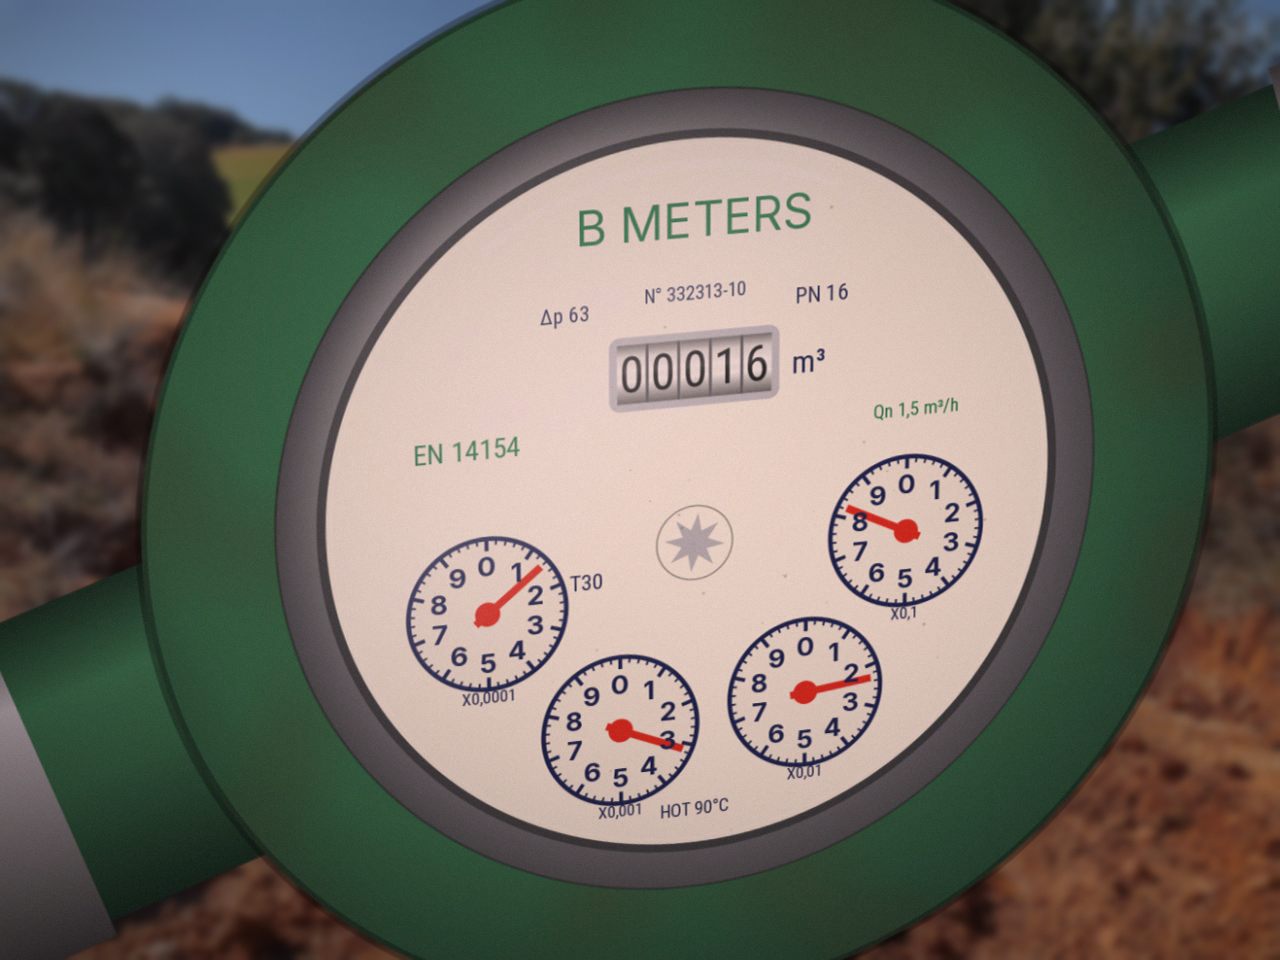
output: 16.8231; m³
